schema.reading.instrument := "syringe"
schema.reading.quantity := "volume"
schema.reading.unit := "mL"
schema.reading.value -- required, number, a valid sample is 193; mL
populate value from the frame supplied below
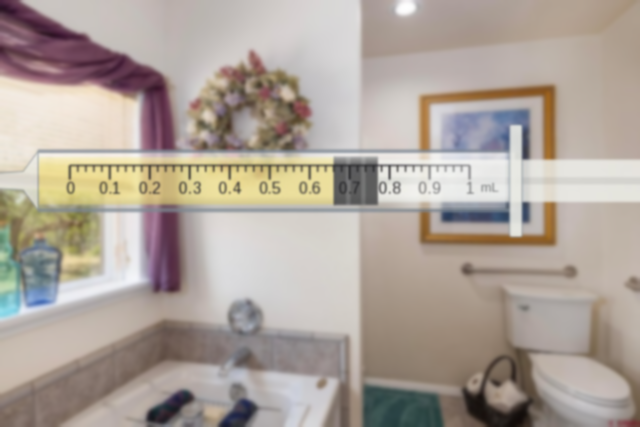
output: 0.66; mL
